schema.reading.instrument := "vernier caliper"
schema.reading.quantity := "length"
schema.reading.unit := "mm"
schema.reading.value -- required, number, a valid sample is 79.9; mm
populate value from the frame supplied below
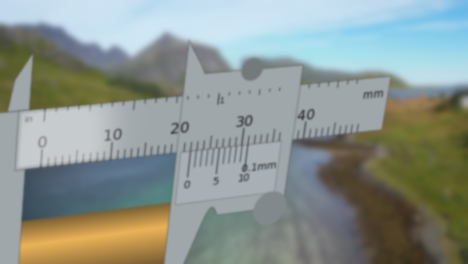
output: 22.0; mm
